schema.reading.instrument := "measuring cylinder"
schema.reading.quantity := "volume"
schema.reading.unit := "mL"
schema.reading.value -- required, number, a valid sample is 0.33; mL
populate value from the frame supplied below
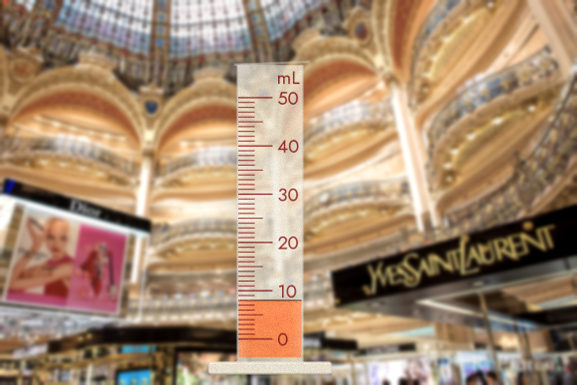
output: 8; mL
